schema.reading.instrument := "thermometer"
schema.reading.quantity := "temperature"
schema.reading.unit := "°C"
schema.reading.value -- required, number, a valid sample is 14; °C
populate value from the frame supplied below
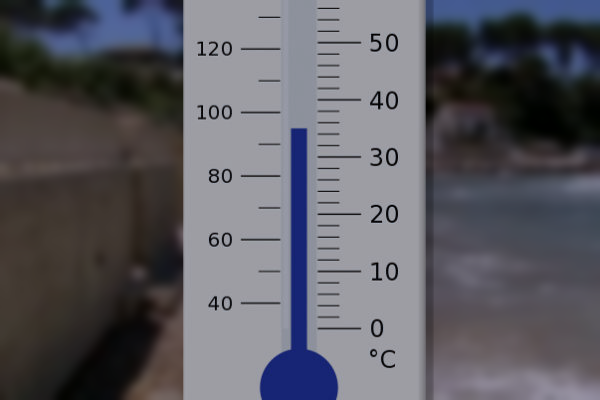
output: 35; °C
